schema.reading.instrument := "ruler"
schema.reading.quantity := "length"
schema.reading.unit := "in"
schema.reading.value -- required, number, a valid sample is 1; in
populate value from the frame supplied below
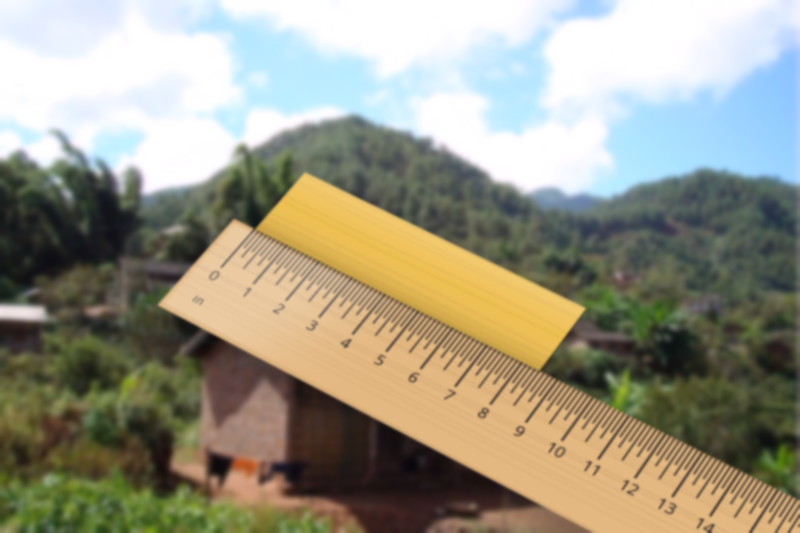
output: 8.5; in
